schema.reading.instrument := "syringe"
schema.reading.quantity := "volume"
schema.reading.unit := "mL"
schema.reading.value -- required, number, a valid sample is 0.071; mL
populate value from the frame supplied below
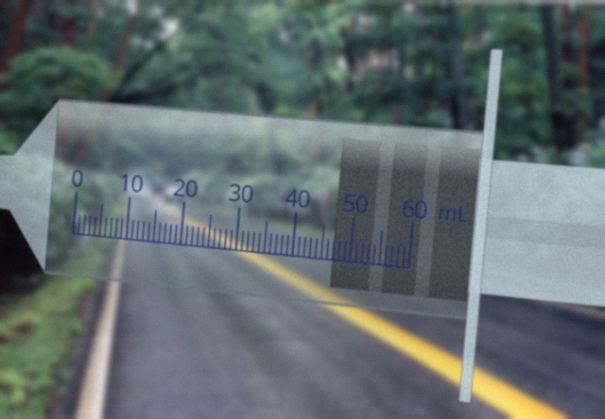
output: 47; mL
